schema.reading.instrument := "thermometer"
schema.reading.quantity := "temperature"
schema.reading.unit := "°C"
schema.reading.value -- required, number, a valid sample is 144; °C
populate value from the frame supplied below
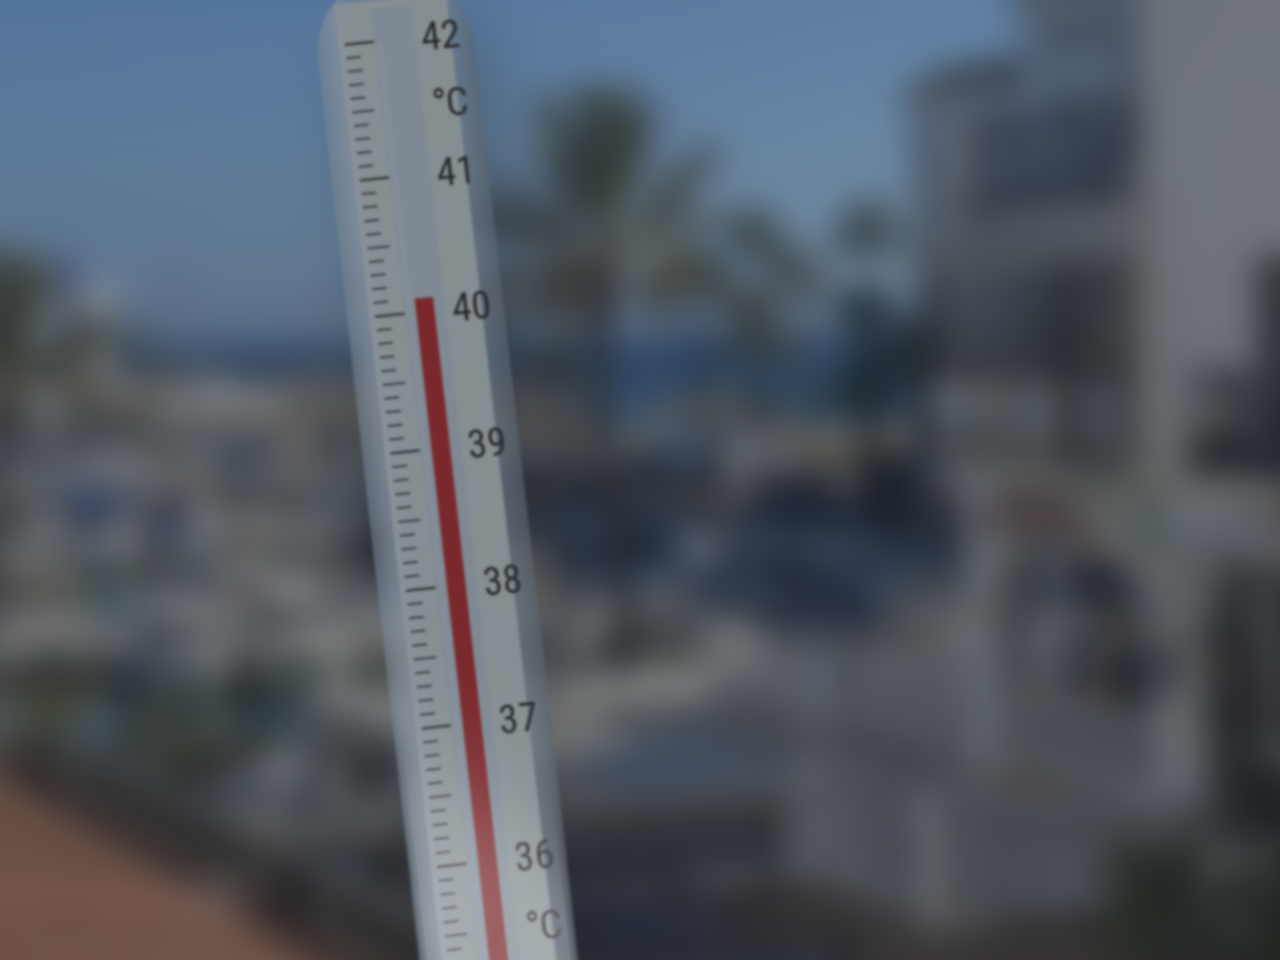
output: 40.1; °C
